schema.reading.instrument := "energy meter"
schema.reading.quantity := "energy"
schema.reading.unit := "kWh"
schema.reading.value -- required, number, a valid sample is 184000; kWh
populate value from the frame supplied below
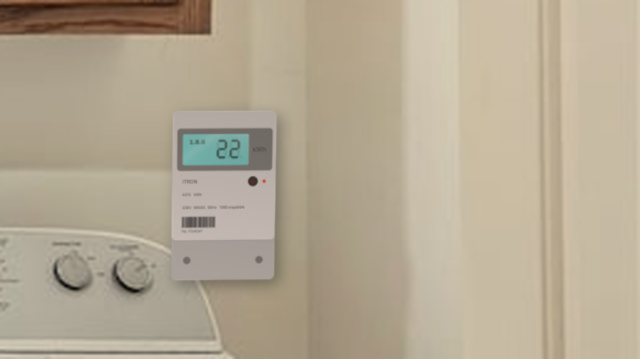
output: 22; kWh
